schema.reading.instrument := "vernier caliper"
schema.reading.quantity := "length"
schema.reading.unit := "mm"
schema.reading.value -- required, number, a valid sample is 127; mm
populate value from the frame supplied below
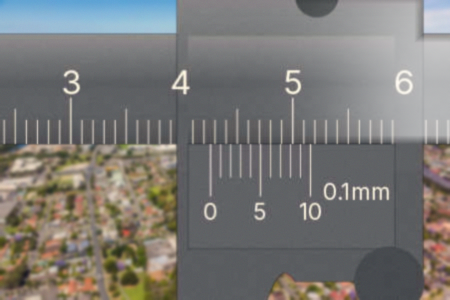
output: 42.6; mm
